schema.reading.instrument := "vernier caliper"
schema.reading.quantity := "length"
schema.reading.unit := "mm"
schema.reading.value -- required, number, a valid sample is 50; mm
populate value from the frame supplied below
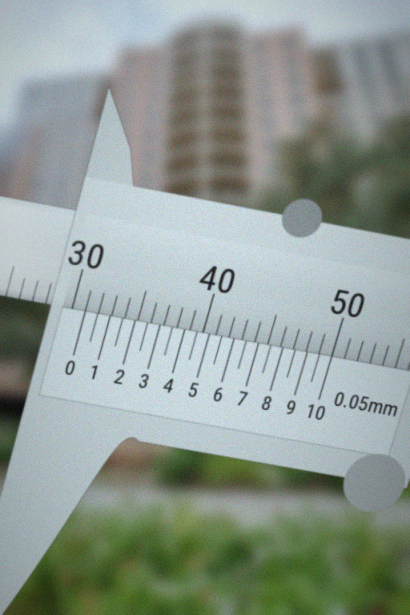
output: 31.0; mm
